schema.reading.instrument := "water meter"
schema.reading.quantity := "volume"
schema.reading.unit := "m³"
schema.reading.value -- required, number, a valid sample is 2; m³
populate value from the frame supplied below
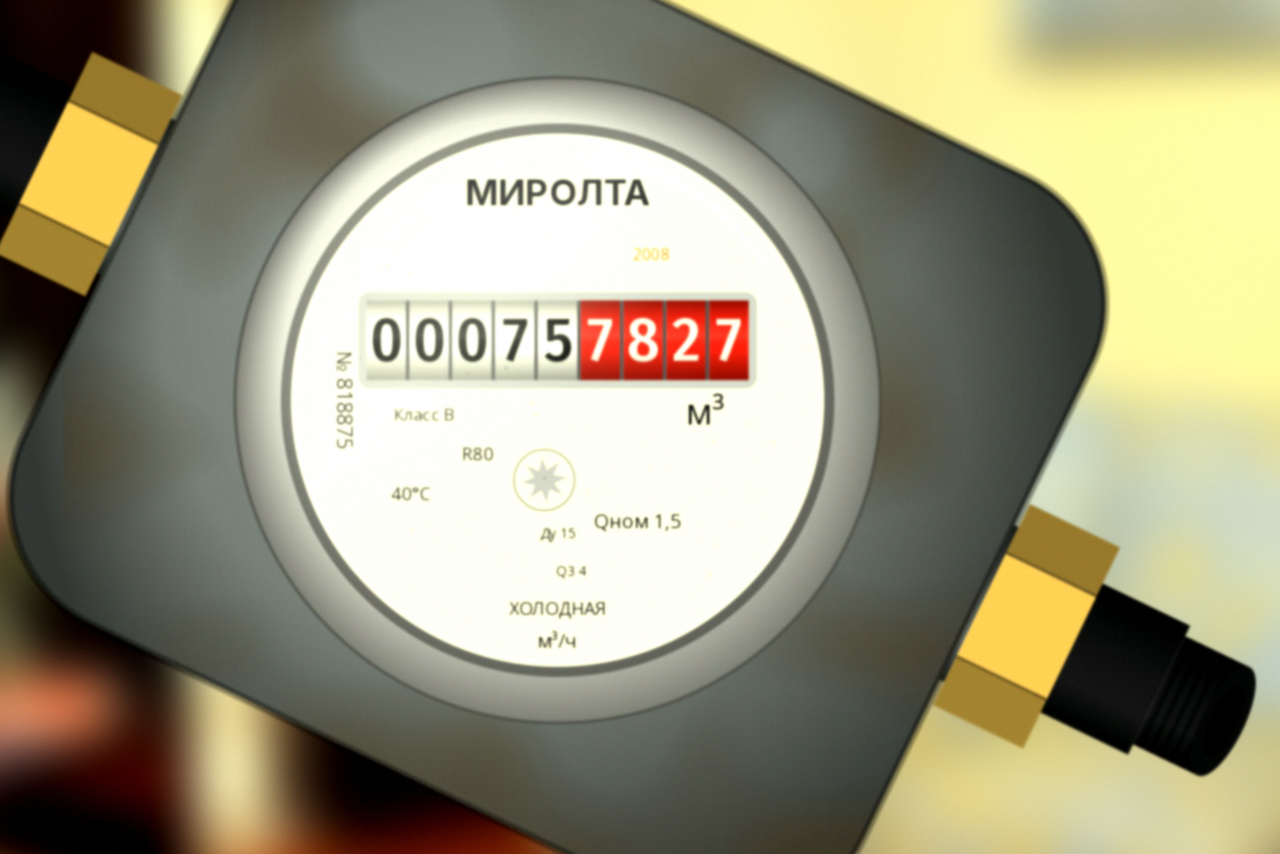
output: 75.7827; m³
